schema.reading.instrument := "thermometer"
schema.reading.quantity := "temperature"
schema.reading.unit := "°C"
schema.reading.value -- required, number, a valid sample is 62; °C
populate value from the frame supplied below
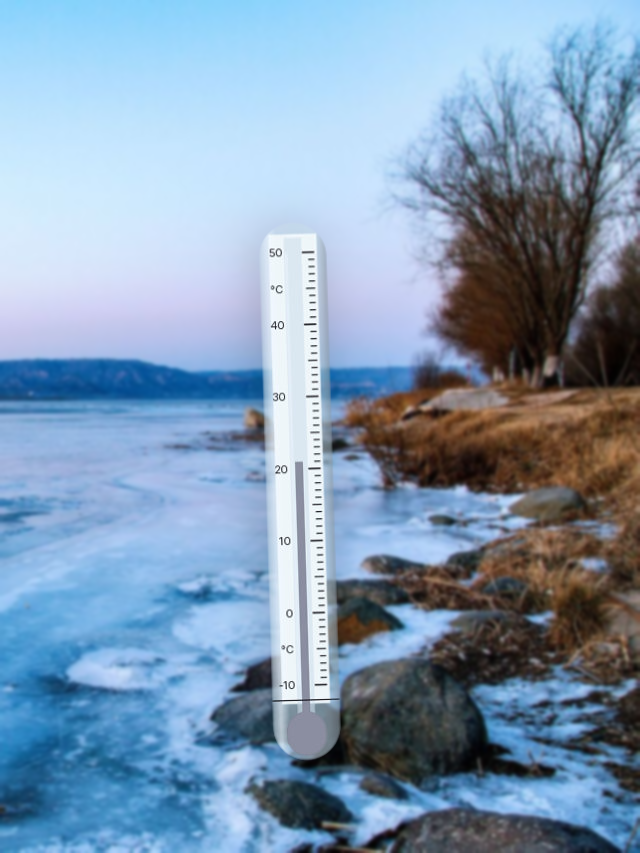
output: 21; °C
